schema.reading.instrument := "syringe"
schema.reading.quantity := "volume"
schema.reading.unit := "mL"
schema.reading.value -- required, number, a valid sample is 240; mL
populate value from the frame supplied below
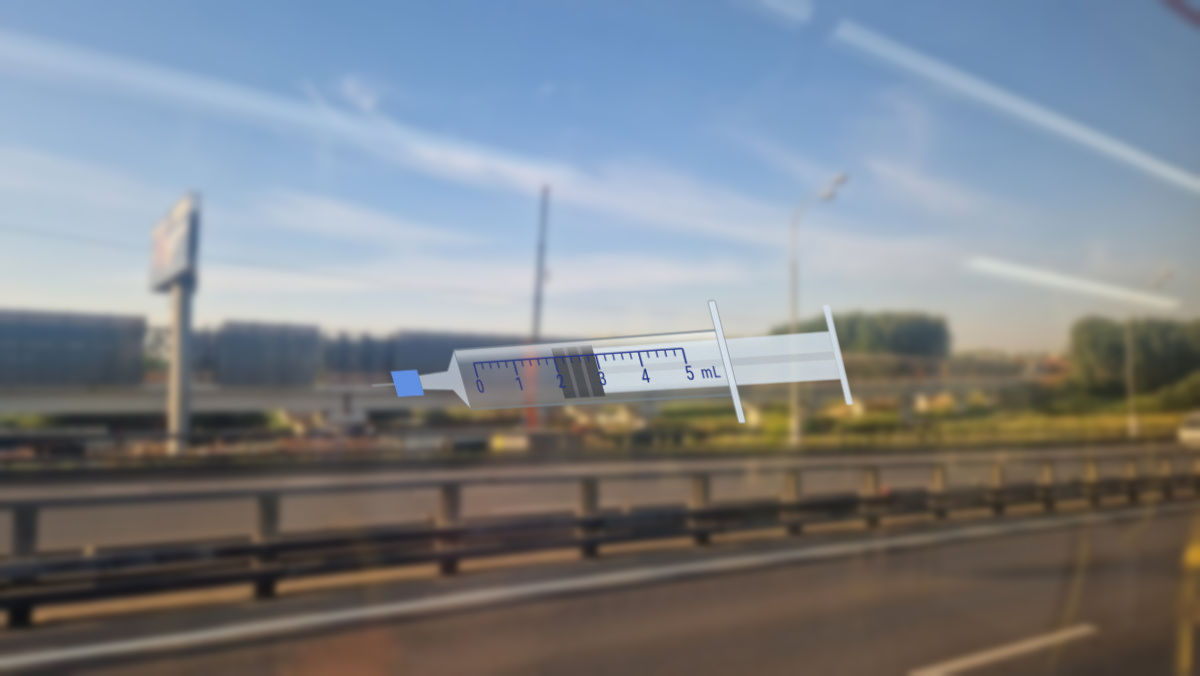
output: 2; mL
